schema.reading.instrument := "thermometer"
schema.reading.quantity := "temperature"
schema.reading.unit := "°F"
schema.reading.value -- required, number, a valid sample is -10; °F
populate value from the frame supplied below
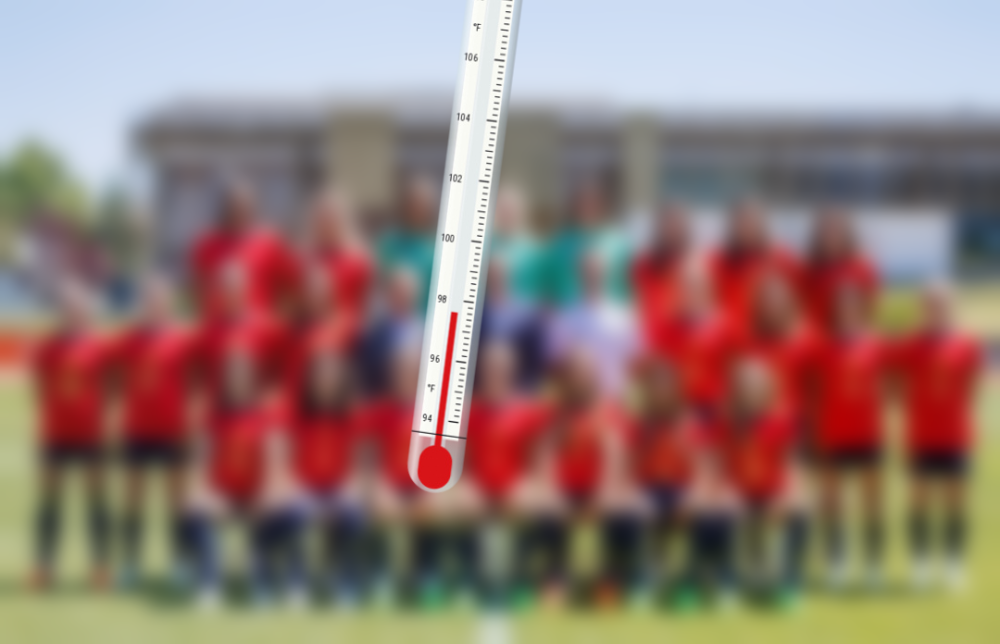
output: 97.6; °F
